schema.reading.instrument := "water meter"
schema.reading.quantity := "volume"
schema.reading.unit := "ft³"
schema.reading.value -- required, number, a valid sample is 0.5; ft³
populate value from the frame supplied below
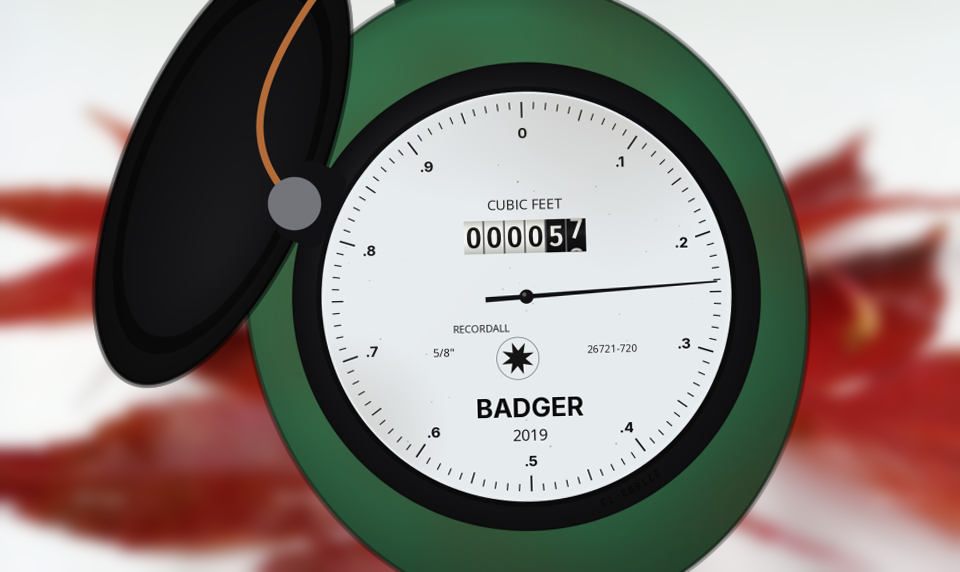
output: 57.24; ft³
